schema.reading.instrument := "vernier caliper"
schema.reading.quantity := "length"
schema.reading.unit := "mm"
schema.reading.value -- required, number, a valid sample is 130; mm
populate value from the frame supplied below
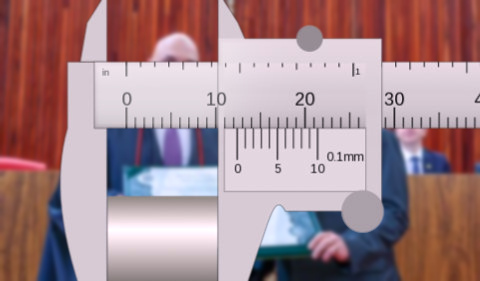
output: 12.4; mm
